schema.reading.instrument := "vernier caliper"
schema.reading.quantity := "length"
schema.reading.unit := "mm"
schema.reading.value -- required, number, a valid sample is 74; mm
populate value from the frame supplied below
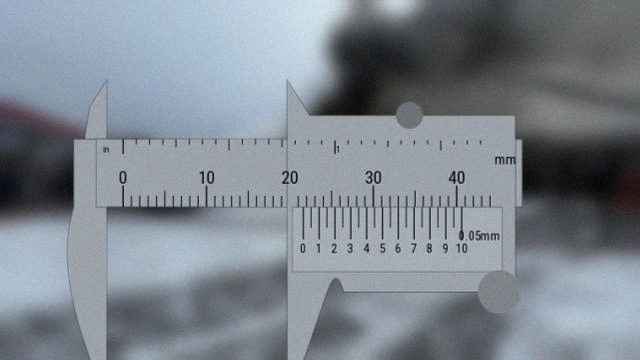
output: 21.6; mm
